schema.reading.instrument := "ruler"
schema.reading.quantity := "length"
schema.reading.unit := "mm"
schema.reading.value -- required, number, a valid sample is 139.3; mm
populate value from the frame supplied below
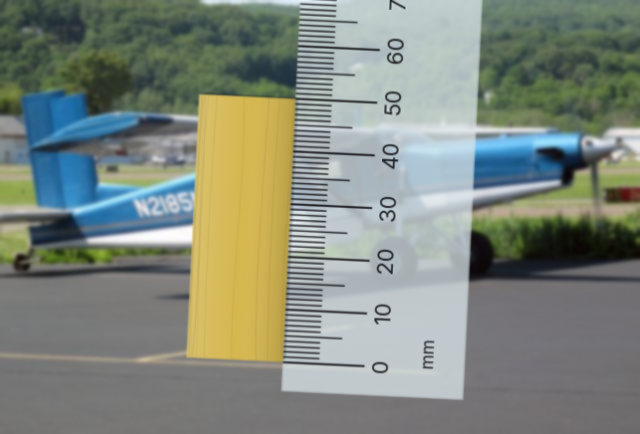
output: 50; mm
